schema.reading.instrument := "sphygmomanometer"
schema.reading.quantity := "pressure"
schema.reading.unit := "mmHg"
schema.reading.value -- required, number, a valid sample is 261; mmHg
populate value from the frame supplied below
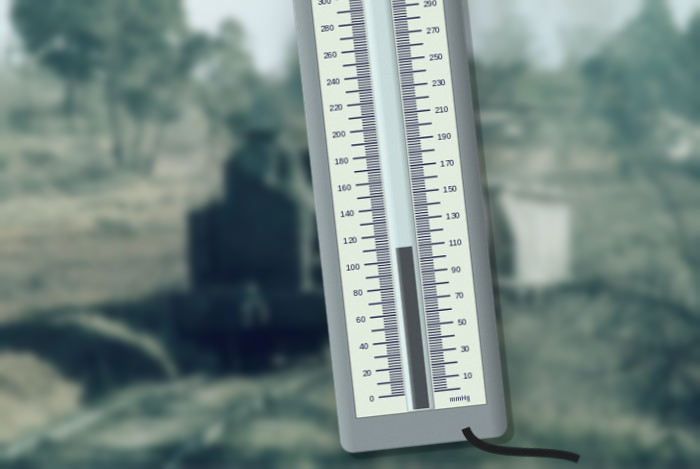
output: 110; mmHg
